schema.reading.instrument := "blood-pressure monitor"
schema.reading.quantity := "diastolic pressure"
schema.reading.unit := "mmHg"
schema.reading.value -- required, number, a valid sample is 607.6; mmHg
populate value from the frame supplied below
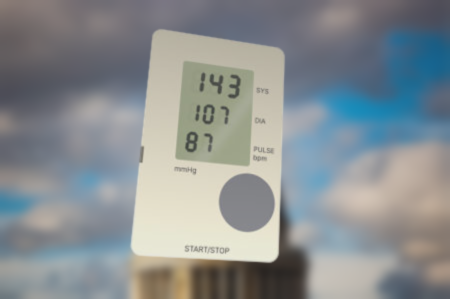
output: 107; mmHg
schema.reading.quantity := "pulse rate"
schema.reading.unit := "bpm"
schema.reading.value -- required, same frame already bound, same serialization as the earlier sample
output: 87; bpm
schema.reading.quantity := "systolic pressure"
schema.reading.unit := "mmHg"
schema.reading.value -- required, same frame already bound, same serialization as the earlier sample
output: 143; mmHg
